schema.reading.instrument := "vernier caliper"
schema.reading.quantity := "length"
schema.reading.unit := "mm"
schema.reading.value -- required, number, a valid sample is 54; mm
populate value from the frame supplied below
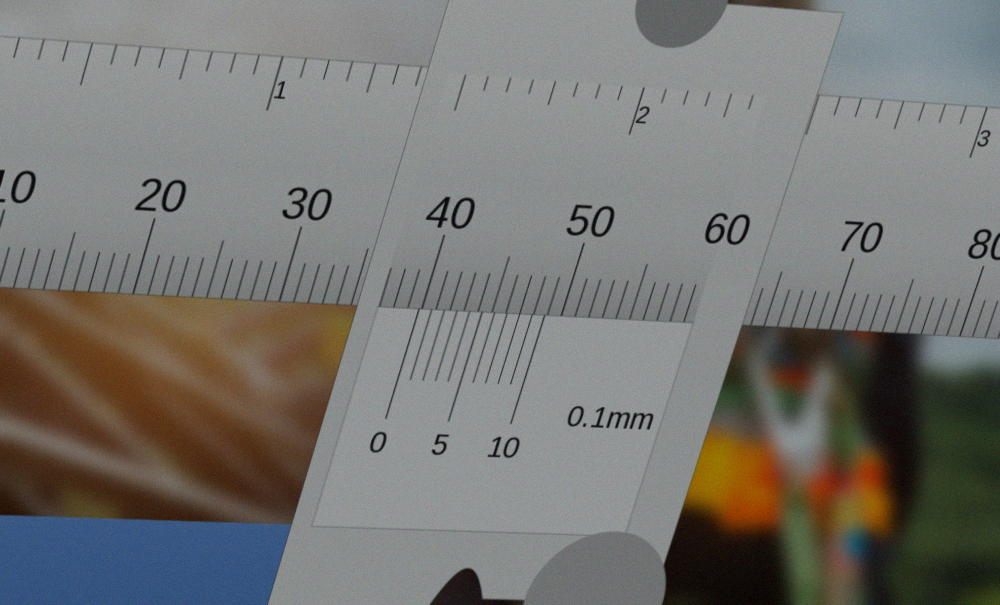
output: 39.8; mm
